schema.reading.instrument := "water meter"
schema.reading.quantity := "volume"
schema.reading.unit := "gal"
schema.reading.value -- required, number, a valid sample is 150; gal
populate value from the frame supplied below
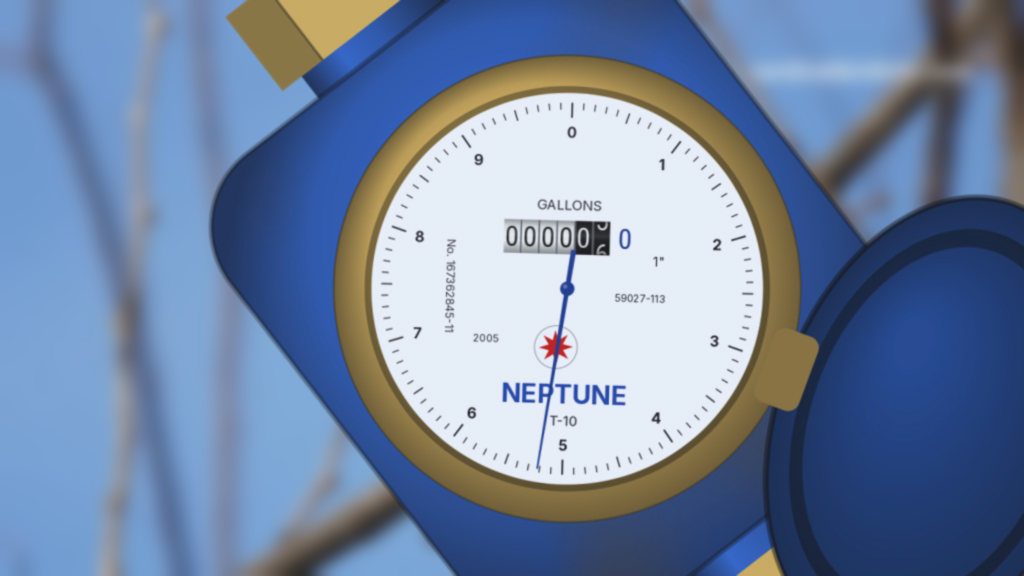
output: 55.2; gal
